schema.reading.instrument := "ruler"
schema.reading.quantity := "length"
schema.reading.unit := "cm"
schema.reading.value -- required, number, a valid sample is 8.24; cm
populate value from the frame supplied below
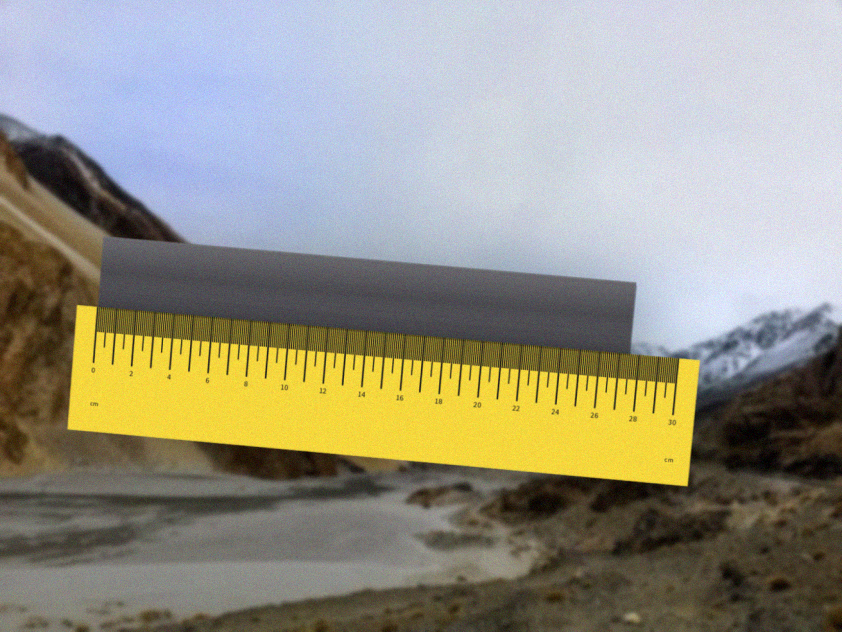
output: 27.5; cm
